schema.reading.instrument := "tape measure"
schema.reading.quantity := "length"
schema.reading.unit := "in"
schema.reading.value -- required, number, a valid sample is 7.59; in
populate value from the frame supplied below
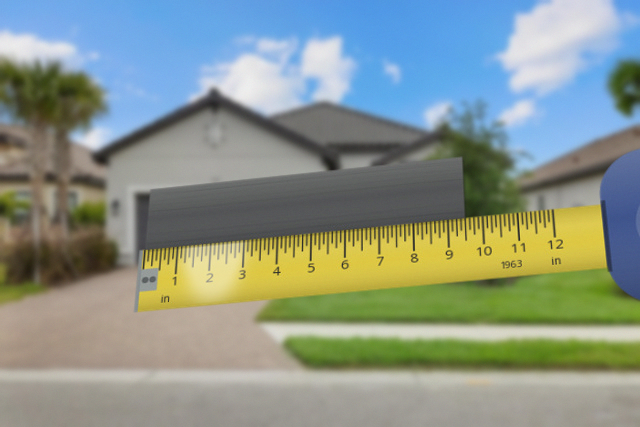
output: 9.5; in
